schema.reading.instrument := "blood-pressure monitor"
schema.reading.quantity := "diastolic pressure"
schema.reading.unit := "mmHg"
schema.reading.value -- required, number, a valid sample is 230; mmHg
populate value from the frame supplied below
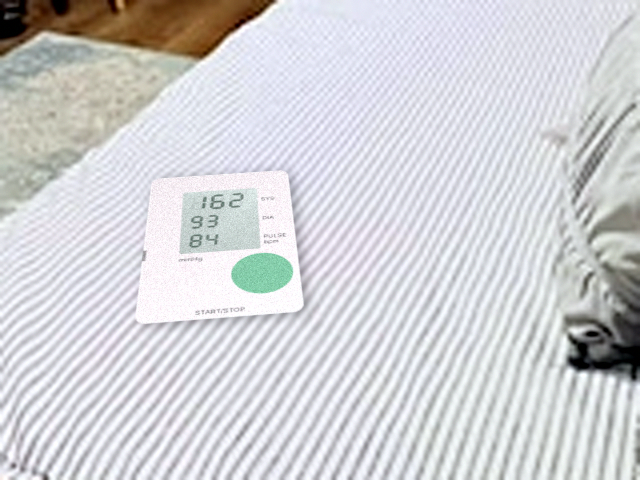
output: 93; mmHg
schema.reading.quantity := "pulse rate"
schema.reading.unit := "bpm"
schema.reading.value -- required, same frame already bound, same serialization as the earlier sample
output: 84; bpm
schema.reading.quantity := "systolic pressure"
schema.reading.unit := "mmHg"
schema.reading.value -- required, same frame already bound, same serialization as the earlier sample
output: 162; mmHg
